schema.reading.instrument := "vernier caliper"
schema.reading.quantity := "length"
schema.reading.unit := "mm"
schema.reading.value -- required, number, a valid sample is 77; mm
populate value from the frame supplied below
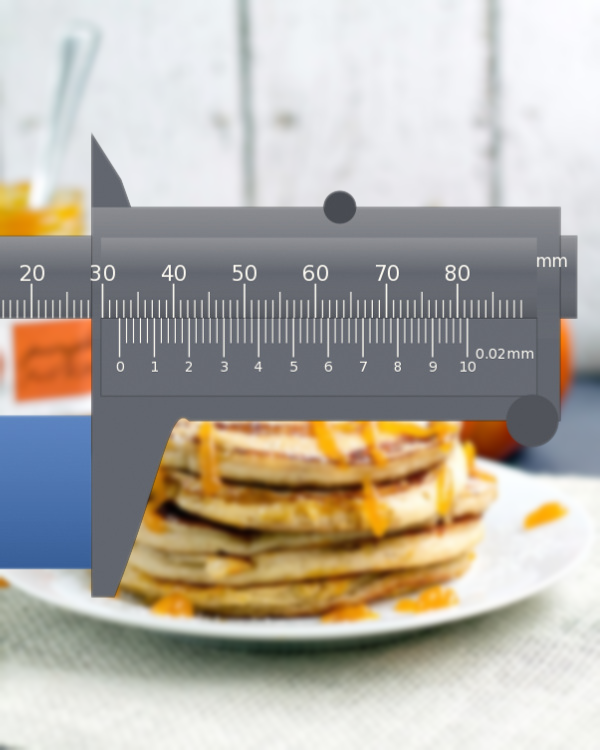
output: 32.4; mm
